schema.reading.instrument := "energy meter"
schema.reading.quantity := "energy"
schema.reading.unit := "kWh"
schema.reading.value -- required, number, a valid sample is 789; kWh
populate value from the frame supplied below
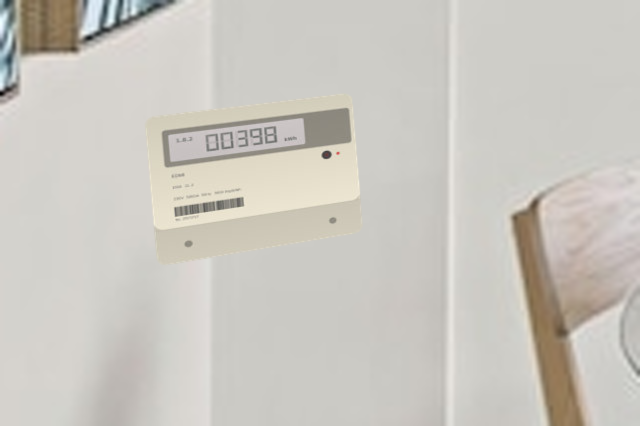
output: 398; kWh
